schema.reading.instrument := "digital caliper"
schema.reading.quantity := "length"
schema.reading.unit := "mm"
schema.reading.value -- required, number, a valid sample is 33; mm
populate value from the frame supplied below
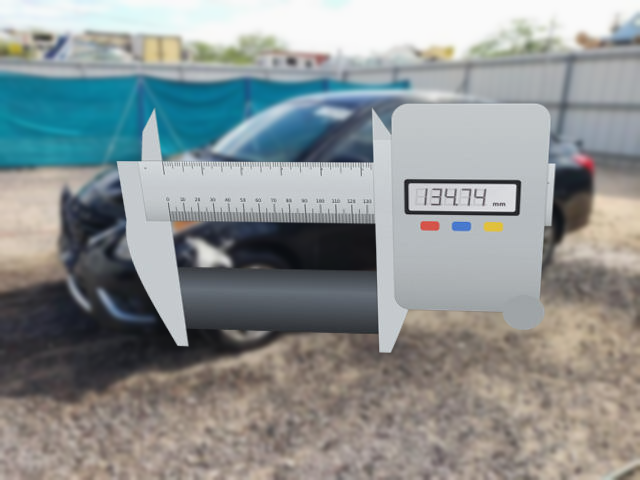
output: 134.74; mm
